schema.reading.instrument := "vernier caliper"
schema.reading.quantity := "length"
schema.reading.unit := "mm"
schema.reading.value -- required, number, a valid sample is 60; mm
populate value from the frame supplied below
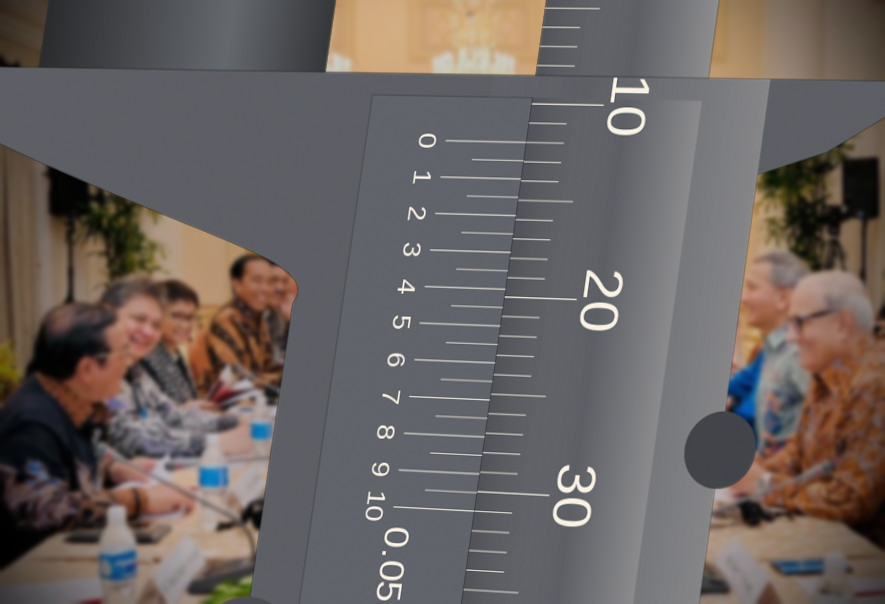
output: 12.0; mm
